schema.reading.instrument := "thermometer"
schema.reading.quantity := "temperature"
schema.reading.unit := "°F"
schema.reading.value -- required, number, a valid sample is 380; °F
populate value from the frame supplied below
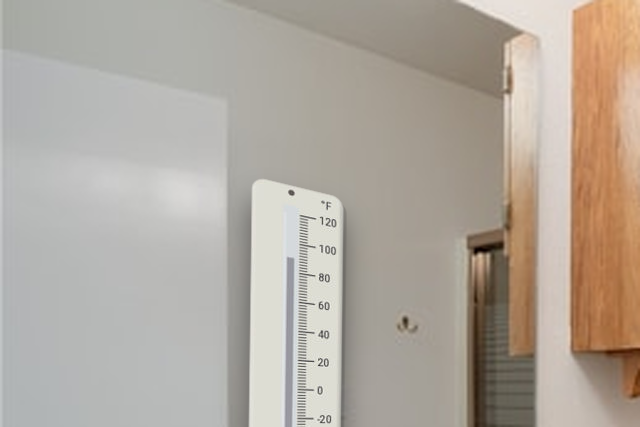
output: 90; °F
